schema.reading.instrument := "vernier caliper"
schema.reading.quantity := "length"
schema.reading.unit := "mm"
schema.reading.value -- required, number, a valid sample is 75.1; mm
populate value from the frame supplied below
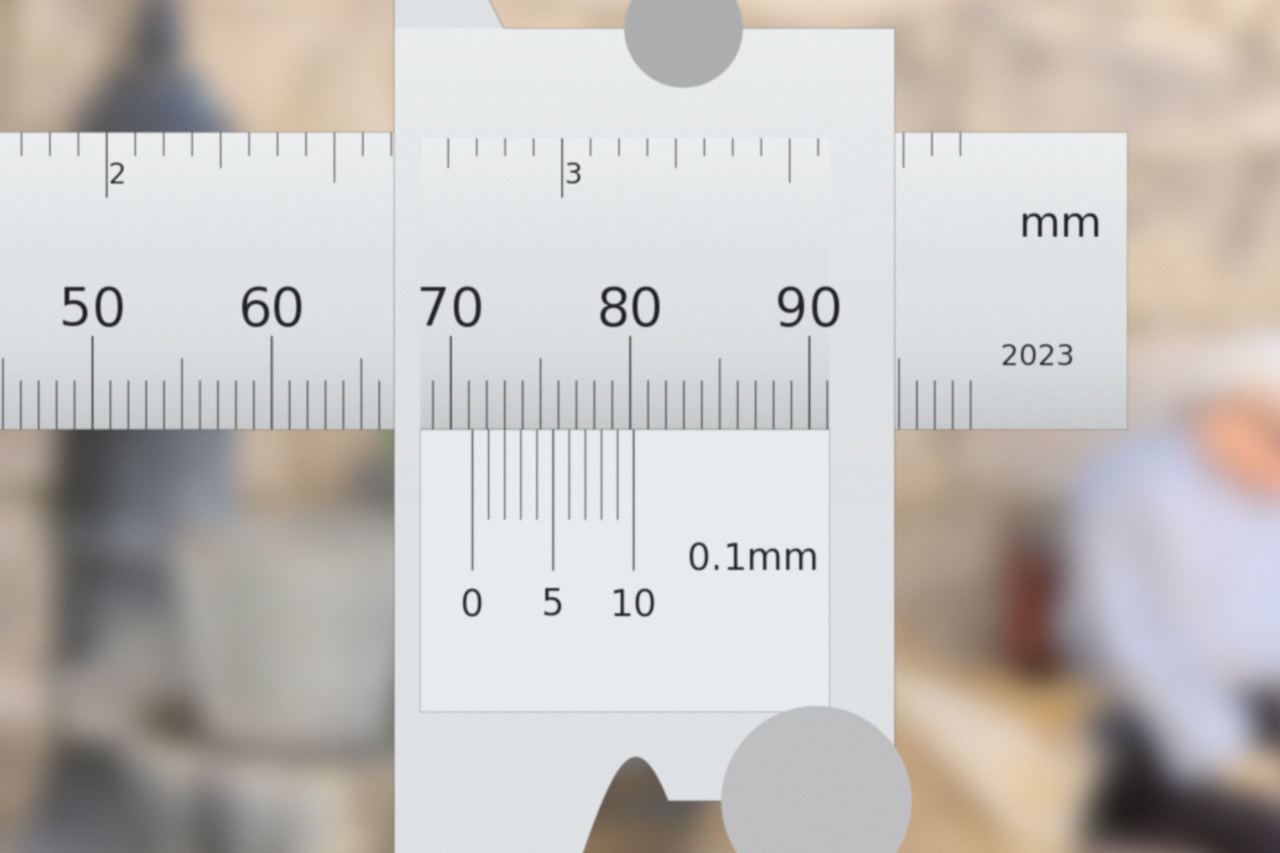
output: 71.2; mm
